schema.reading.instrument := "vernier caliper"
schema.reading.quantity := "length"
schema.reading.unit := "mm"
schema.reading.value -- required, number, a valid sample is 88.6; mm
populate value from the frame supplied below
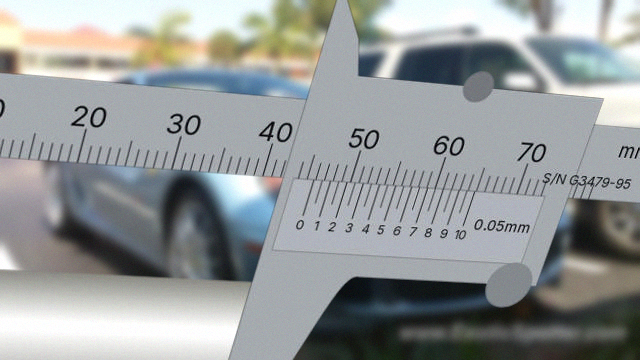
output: 45.8; mm
